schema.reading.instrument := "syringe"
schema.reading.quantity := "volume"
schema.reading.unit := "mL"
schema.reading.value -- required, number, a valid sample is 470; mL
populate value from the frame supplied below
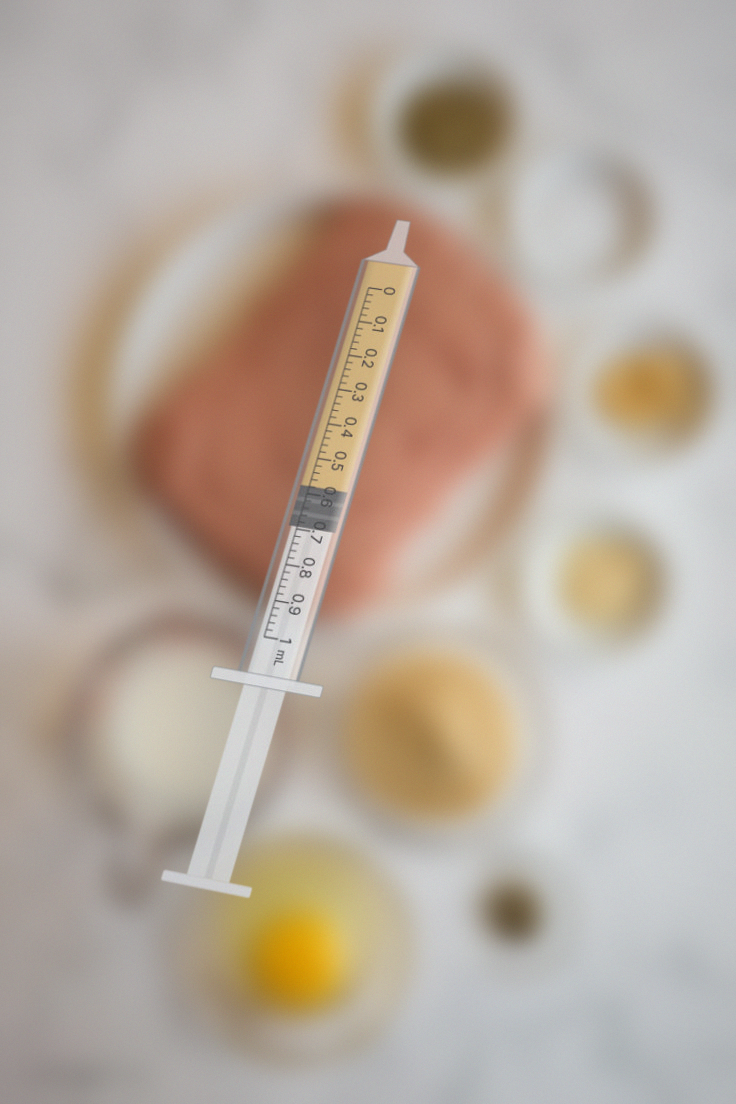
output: 0.58; mL
